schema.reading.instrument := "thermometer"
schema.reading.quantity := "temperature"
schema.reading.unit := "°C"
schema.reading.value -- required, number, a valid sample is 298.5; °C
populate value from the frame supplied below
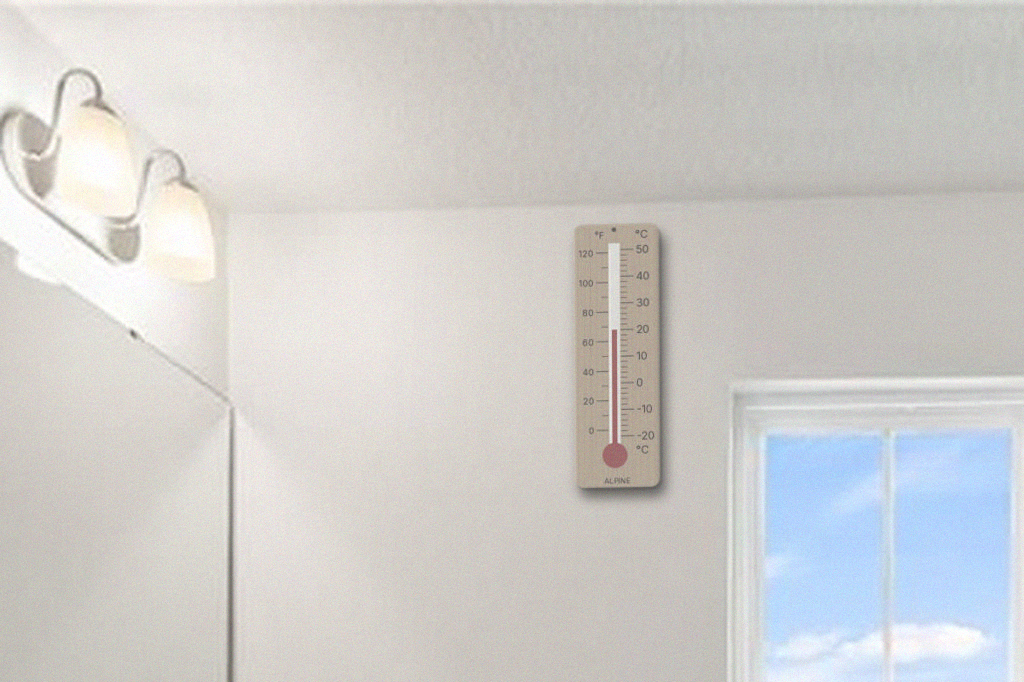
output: 20; °C
